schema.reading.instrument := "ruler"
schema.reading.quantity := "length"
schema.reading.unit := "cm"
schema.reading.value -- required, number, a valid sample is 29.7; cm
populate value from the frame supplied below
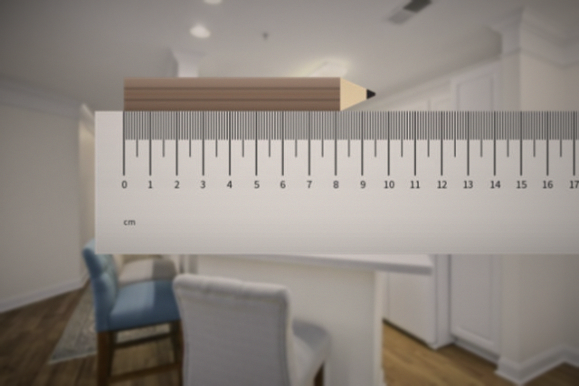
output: 9.5; cm
